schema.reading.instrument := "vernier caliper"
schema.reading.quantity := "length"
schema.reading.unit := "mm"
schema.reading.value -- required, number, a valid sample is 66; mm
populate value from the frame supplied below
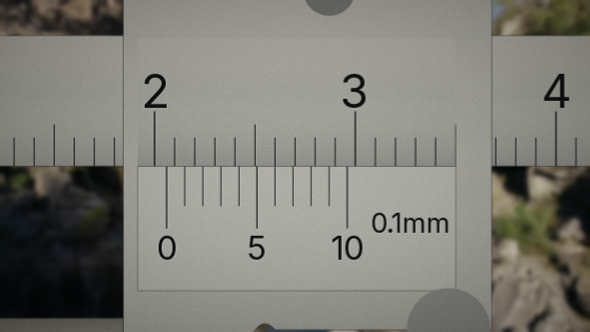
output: 20.6; mm
